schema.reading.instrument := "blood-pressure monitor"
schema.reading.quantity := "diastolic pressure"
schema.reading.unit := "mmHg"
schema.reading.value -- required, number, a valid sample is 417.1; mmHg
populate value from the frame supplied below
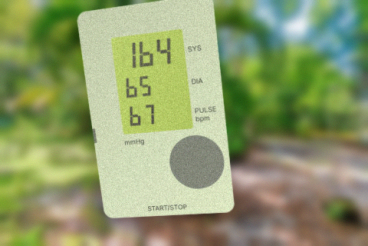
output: 65; mmHg
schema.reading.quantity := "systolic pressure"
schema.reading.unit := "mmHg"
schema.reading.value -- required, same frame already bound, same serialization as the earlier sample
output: 164; mmHg
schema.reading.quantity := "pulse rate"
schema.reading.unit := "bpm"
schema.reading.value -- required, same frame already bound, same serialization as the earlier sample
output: 67; bpm
